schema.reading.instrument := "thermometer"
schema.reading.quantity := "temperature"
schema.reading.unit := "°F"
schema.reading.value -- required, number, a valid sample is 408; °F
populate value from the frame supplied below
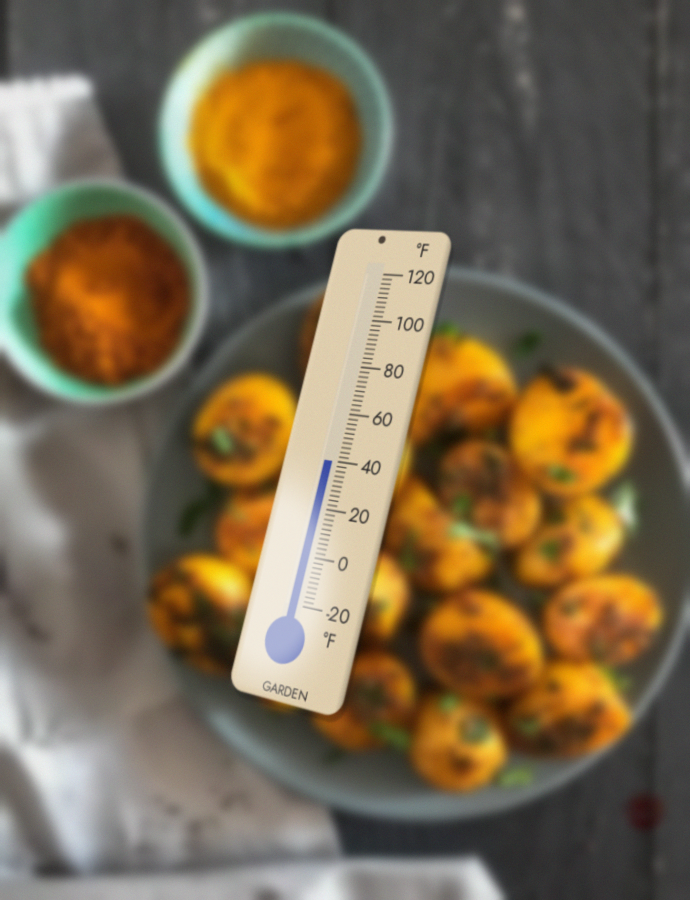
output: 40; °F
